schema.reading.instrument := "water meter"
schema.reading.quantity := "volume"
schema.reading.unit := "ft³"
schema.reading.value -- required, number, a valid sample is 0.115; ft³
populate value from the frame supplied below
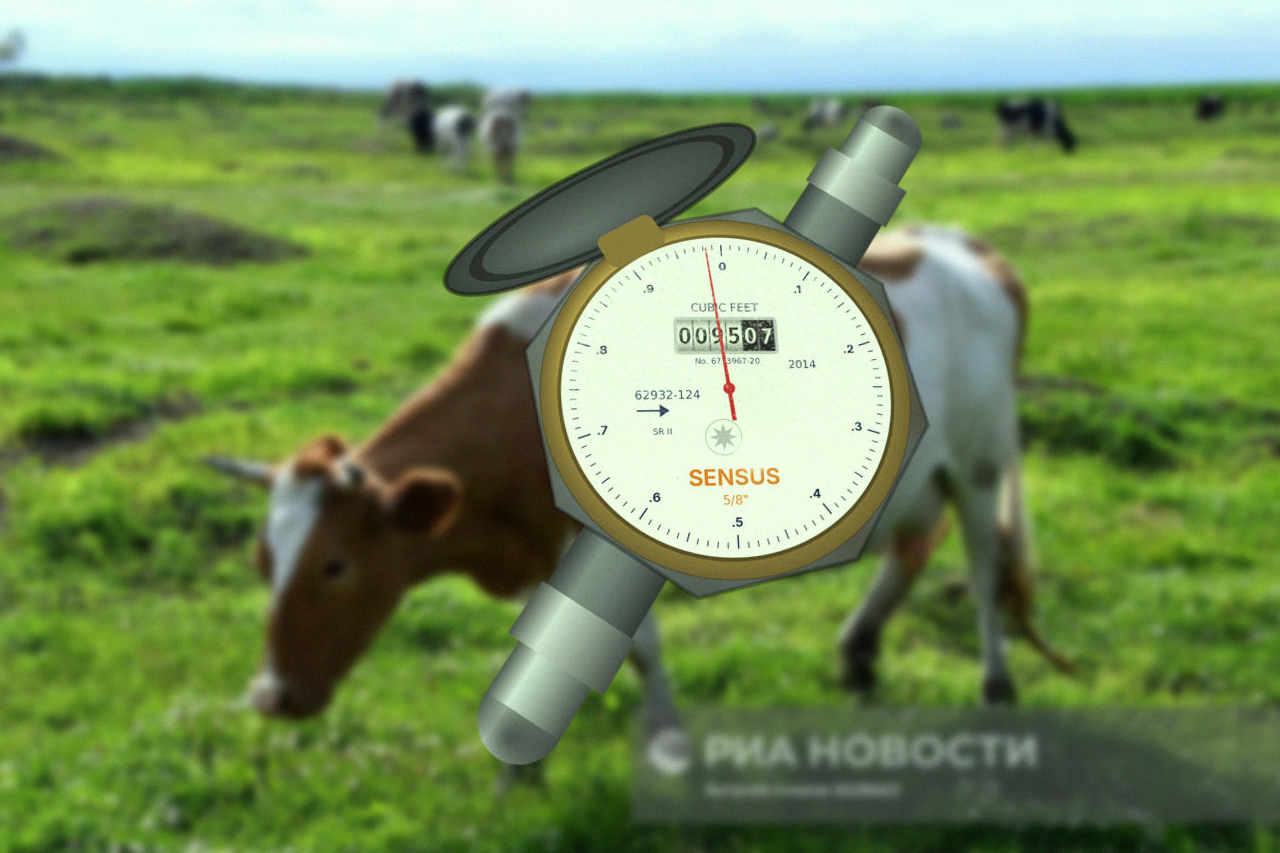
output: 9506.98; ft³
